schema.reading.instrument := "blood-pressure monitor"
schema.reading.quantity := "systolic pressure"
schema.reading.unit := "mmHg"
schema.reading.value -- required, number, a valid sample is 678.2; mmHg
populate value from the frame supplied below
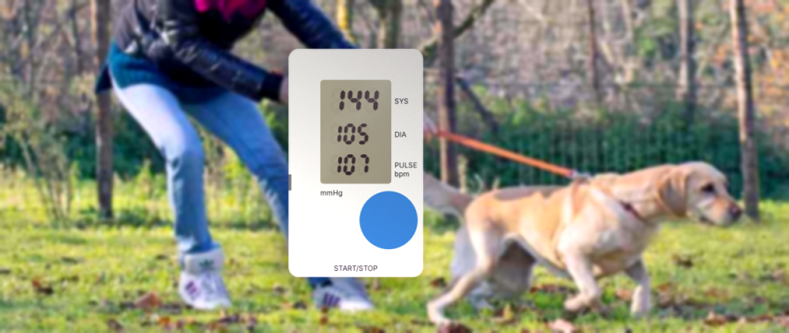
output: 144; mmHg
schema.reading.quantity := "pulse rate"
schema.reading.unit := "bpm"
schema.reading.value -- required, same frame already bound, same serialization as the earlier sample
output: 107; bpm
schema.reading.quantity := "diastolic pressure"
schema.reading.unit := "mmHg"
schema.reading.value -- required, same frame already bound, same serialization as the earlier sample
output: 105; mmHg
